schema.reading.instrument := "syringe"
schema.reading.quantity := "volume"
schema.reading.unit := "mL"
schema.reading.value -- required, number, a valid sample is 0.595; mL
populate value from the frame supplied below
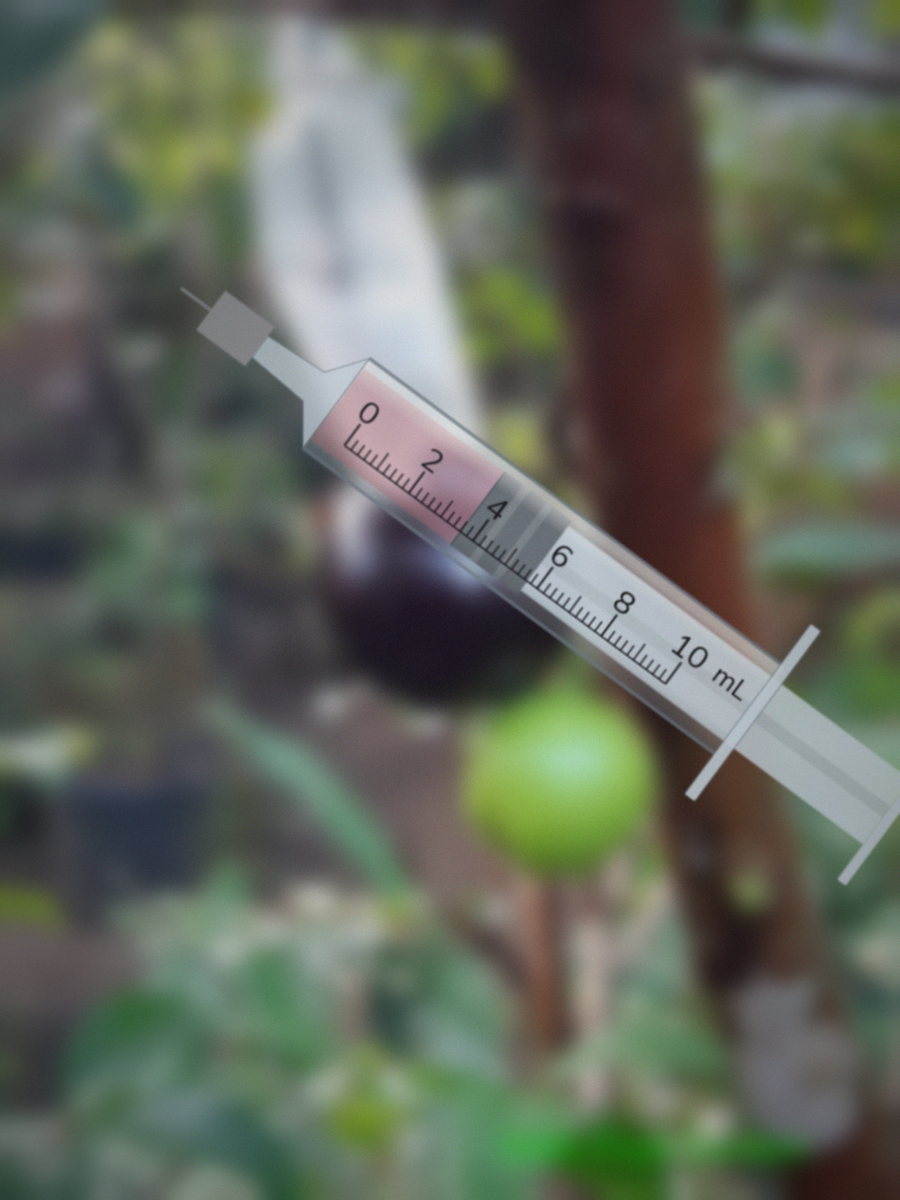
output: 3.6; mL
